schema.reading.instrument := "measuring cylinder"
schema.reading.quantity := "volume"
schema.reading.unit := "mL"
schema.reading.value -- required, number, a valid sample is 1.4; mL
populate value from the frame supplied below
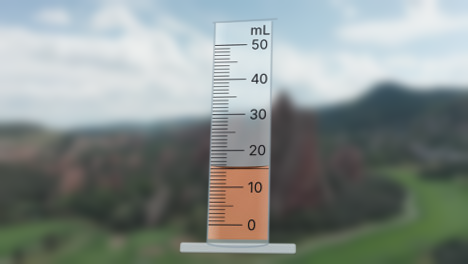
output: 15; mL
